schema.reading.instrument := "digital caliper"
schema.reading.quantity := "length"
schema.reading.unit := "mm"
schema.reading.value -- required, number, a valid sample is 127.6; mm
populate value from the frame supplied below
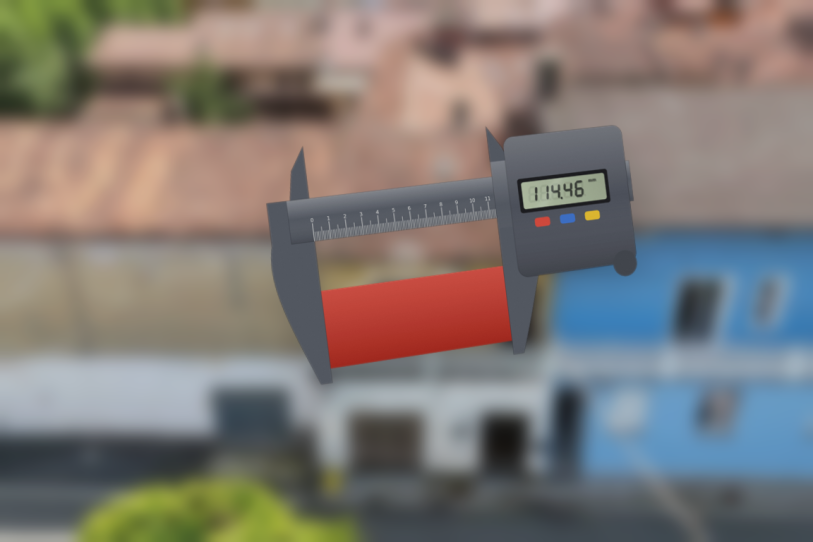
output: 114.46; mm
